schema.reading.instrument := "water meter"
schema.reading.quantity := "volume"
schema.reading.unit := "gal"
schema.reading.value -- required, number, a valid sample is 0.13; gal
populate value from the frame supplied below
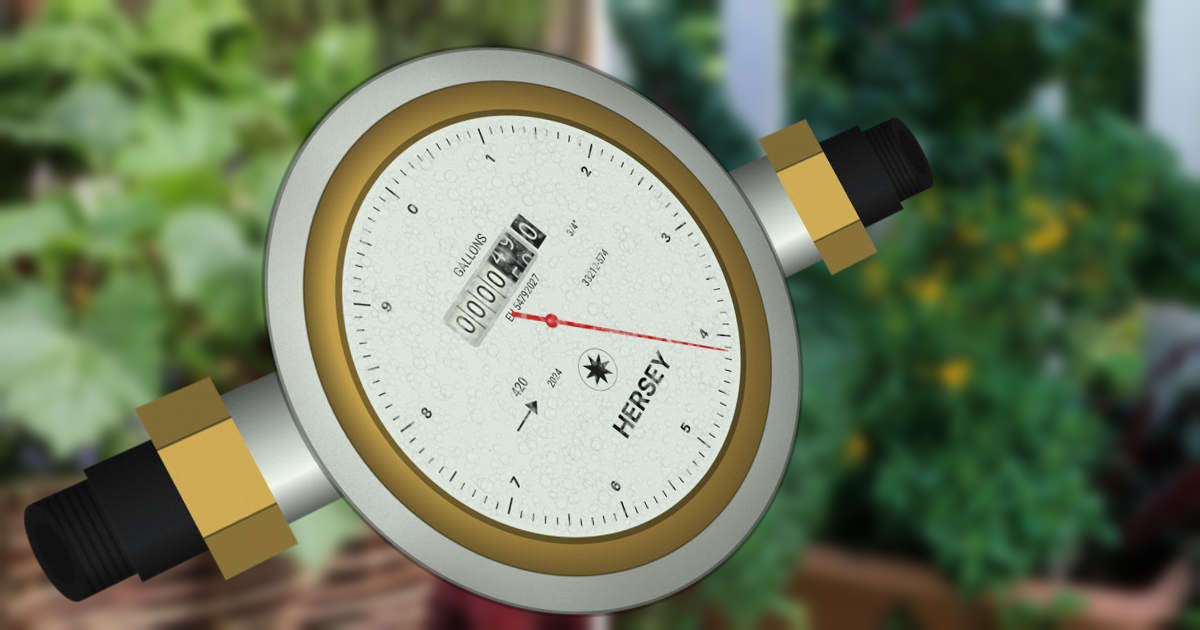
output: 494.1; gal
